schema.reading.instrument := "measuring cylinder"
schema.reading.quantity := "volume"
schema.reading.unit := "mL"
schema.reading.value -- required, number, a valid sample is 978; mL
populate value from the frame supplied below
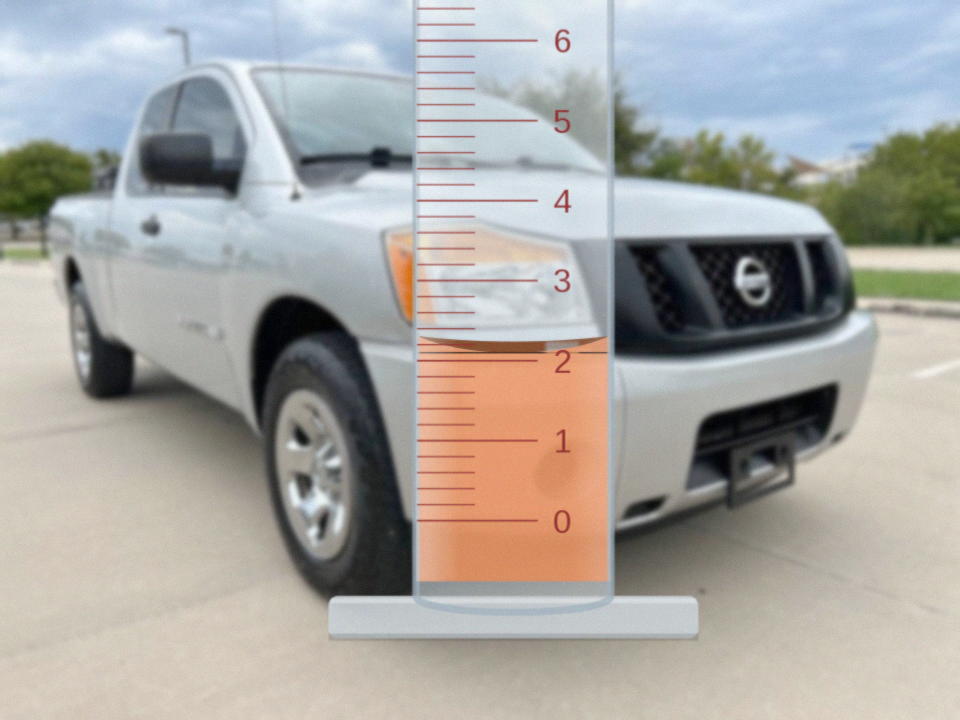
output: 2.1; mL
